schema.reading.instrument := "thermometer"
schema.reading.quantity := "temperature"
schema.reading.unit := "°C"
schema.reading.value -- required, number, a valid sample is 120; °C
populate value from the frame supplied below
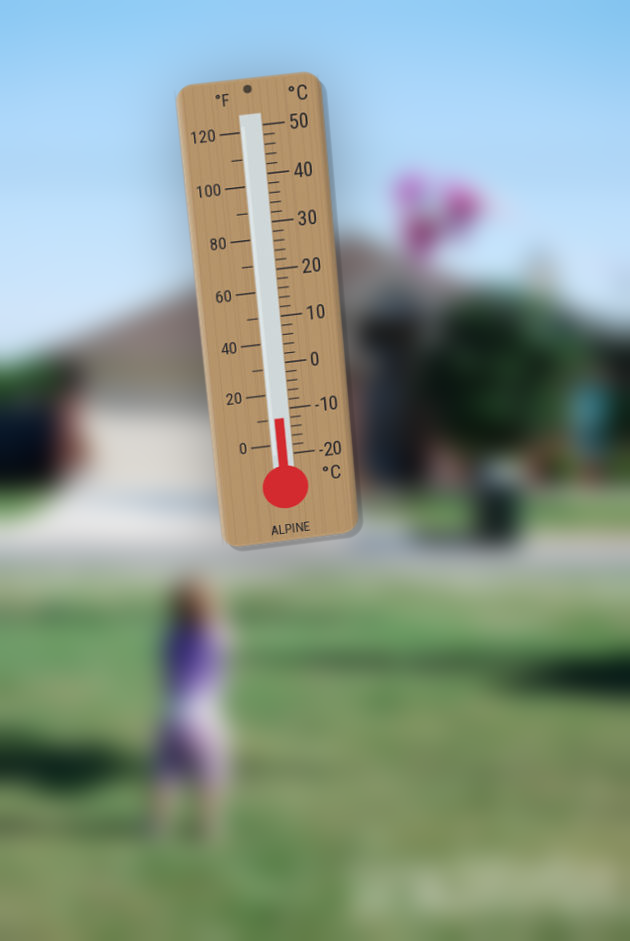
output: -12; °C
